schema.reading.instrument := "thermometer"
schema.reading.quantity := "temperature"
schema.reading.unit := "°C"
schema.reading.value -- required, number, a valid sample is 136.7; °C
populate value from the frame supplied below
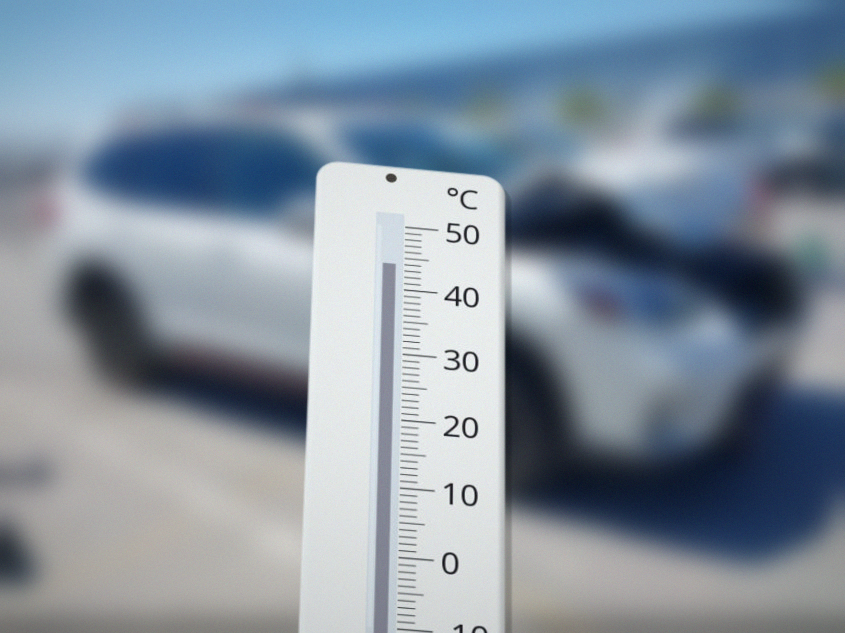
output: 44; °C
